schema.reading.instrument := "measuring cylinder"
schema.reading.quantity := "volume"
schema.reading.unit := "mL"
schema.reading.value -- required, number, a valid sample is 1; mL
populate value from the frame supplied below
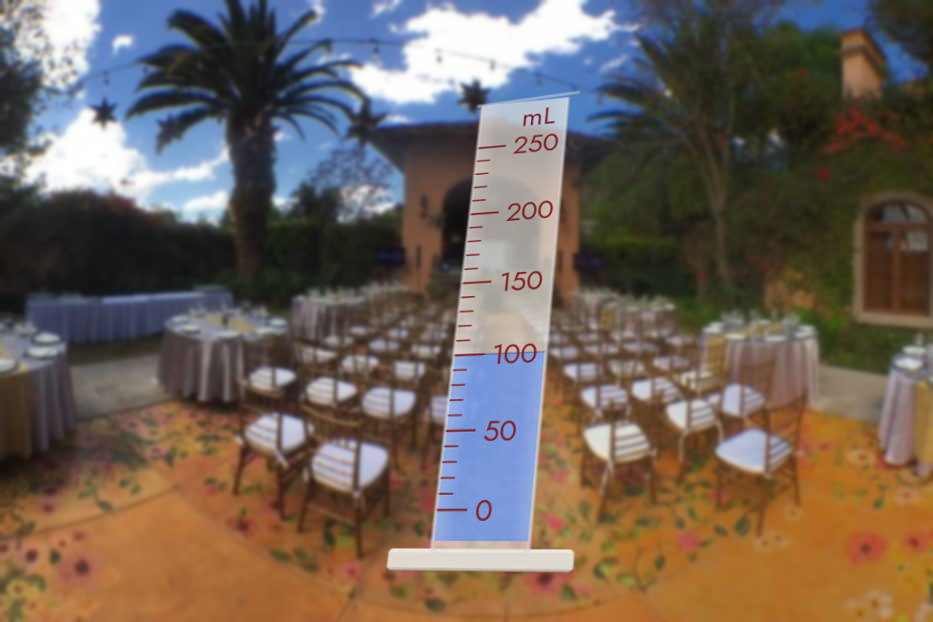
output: 100; mL
